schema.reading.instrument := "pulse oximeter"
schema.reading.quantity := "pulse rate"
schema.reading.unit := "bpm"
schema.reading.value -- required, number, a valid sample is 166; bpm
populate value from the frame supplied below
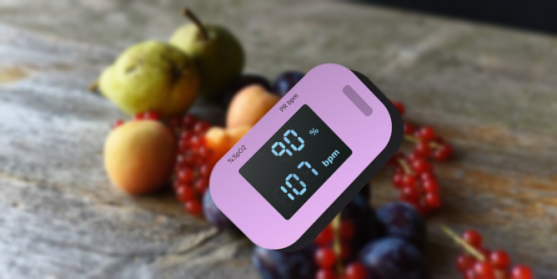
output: 107; bpm
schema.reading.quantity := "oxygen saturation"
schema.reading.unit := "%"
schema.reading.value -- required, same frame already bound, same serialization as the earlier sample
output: 90; %
